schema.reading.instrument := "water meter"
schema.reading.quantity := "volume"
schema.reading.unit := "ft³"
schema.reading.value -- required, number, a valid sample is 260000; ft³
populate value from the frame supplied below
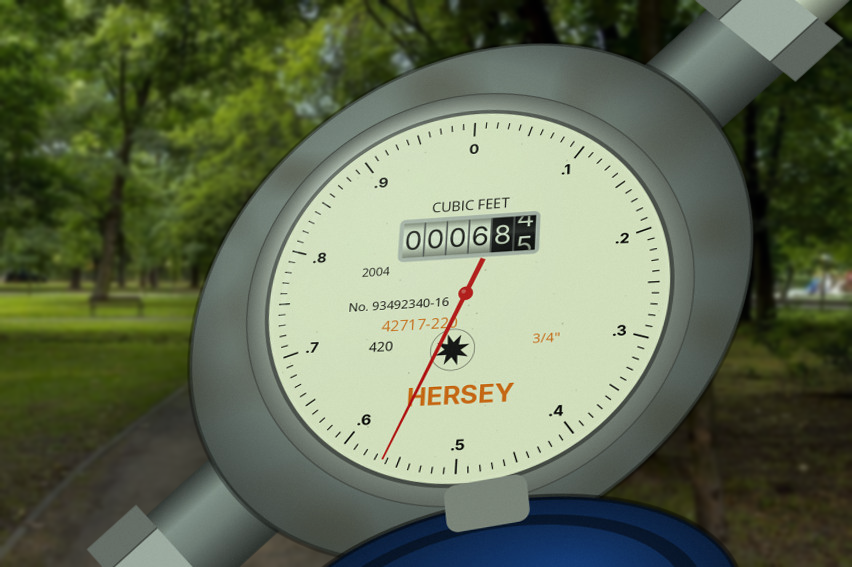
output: 684.56; ft³
